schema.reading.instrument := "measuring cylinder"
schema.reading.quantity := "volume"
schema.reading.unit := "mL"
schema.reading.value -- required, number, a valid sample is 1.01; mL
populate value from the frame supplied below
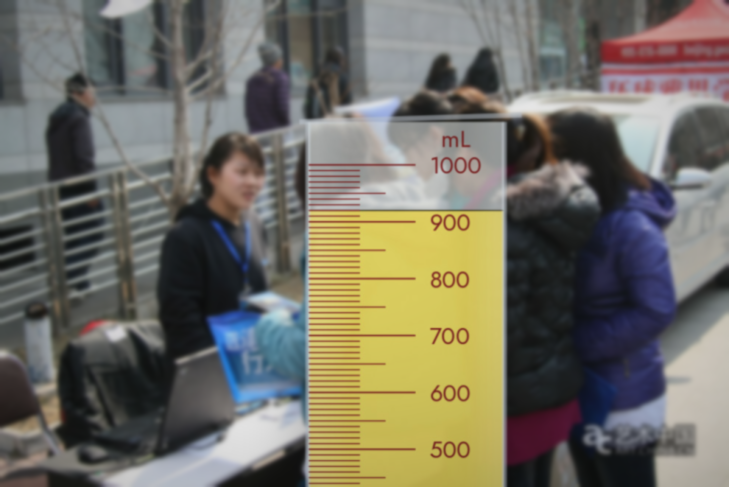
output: 920; mL
